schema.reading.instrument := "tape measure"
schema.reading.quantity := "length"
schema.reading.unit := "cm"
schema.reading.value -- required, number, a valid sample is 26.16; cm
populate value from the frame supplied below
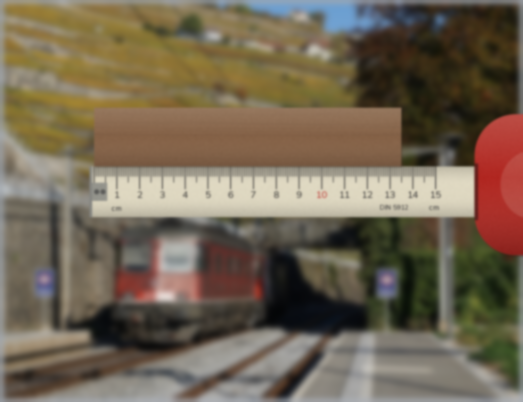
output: 13.5; cm
